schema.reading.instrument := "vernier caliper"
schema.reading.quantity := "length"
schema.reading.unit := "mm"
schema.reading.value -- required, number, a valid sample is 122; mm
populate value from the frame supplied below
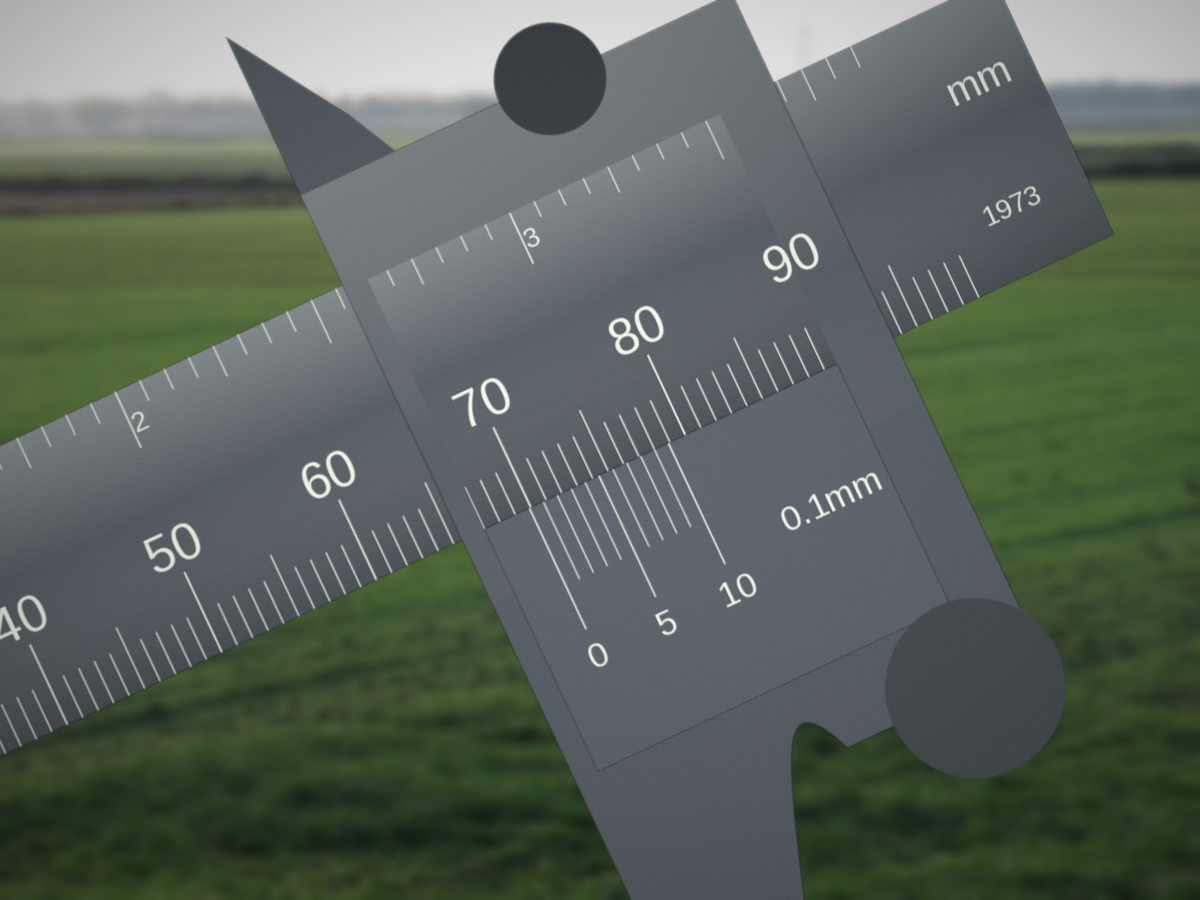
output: 69.9; mm
